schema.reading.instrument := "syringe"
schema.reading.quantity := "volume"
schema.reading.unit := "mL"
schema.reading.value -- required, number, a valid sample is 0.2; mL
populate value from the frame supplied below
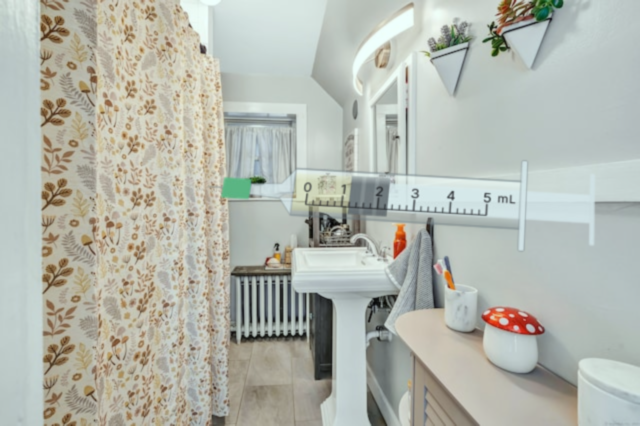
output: 1.2; mL
